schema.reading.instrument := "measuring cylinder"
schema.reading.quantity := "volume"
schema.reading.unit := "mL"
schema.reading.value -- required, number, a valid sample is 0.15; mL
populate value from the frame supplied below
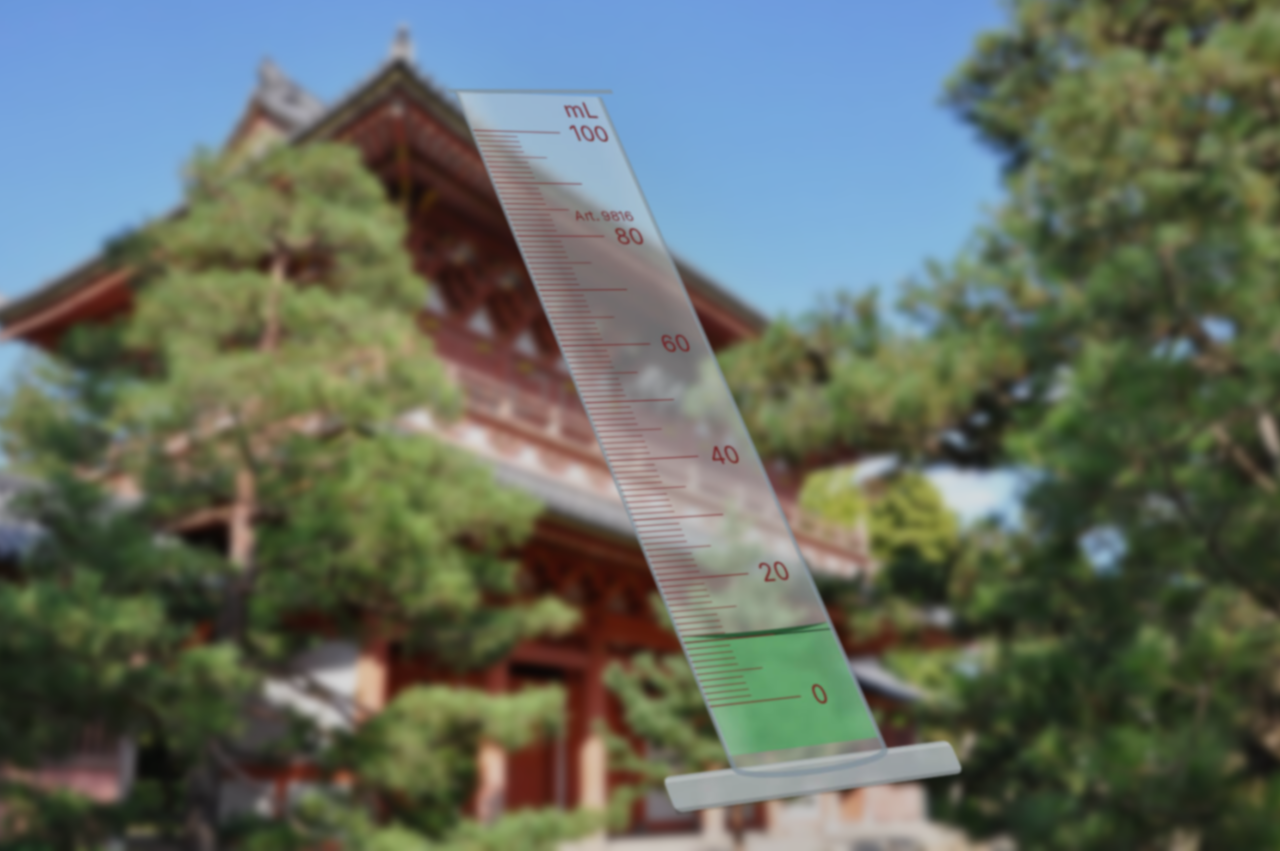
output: 10; mL
